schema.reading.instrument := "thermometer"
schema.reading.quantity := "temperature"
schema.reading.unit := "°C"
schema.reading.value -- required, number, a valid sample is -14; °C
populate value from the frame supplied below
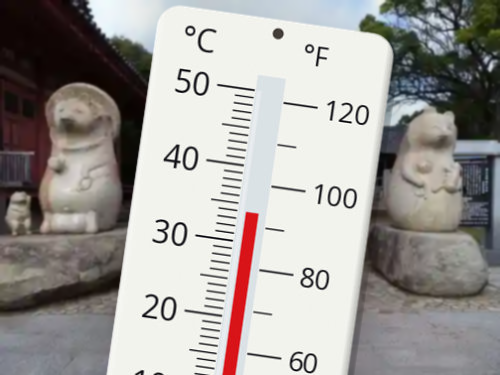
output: 34; °C
